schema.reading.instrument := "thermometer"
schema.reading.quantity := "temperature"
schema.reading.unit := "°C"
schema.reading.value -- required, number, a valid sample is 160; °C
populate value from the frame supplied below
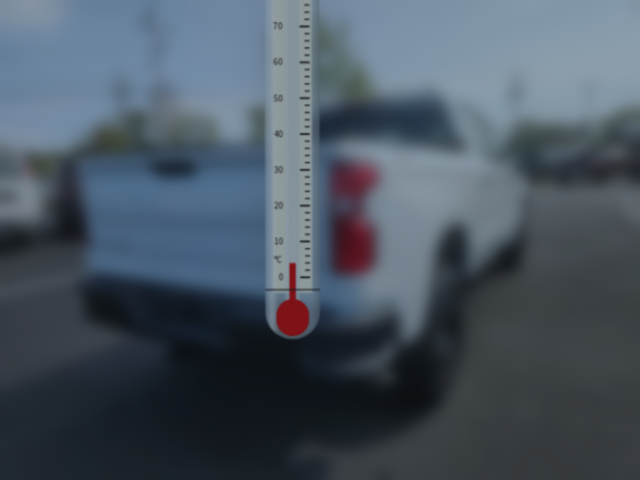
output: 4; °C
